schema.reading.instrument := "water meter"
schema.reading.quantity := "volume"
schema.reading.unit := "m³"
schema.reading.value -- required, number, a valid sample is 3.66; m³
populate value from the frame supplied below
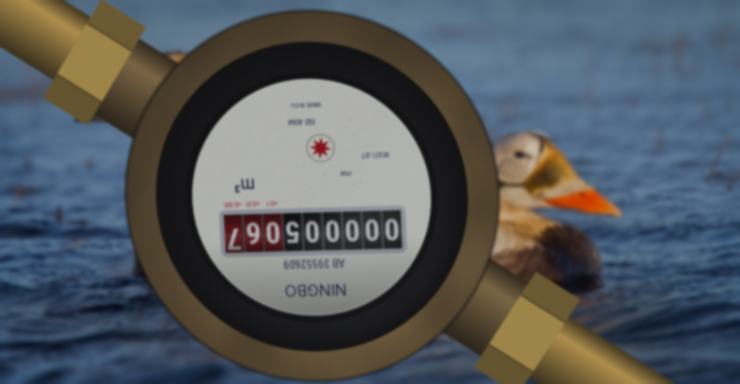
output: 5.067; m³
